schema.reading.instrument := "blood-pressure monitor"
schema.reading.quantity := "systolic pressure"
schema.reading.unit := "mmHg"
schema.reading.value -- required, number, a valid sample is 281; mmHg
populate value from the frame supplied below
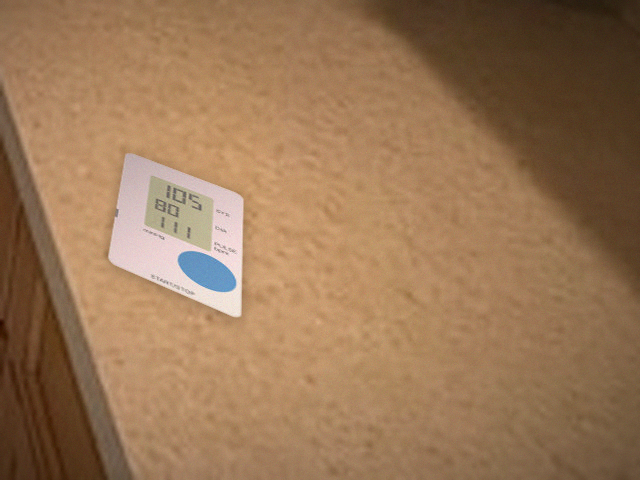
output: 105; mmHg
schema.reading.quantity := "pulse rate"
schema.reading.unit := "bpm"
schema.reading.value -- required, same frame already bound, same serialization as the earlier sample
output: 111; bpm
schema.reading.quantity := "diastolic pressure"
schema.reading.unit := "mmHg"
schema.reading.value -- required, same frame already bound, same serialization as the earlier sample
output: 80; mmHg
